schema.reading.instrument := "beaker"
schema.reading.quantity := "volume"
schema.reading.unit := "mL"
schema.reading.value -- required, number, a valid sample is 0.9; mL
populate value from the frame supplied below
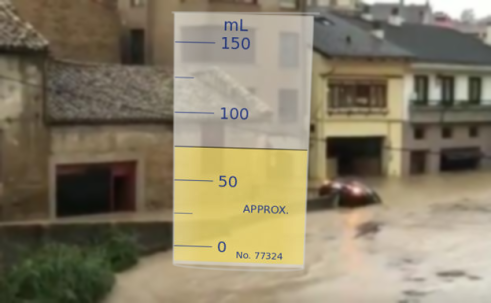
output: 75; mL
